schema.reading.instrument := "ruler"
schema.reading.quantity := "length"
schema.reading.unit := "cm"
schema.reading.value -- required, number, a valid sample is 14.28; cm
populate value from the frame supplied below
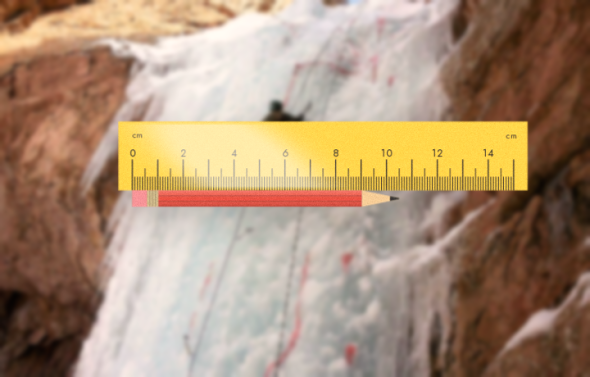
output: 10.5; cm
